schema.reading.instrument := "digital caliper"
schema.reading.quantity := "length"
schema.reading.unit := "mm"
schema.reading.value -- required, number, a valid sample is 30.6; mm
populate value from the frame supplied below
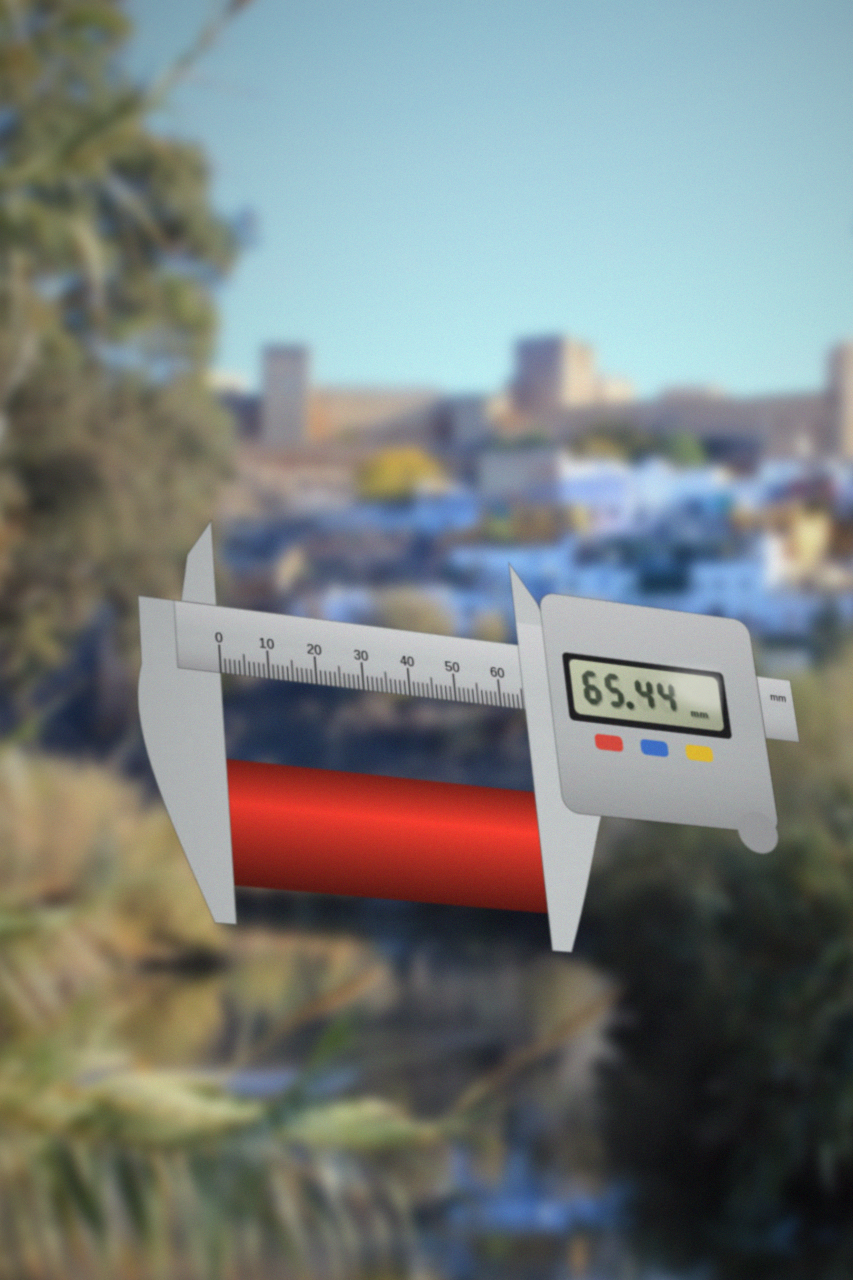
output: 65.44; mm
